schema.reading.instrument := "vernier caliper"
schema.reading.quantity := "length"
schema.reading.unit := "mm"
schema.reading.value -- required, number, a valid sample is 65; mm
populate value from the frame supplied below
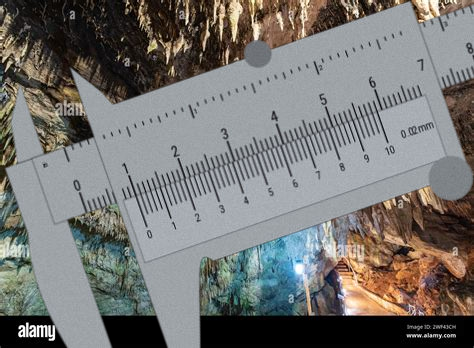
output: 10.0; mm
